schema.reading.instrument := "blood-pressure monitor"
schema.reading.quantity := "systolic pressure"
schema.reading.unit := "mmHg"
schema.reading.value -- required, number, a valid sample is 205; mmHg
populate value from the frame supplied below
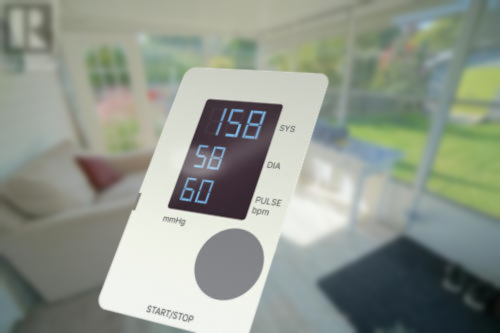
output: 158; mmHg
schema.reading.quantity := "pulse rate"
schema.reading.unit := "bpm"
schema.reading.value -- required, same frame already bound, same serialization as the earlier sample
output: 60; bpm
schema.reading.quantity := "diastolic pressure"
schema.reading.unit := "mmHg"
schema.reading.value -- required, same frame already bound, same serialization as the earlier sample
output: 58; mmHg
